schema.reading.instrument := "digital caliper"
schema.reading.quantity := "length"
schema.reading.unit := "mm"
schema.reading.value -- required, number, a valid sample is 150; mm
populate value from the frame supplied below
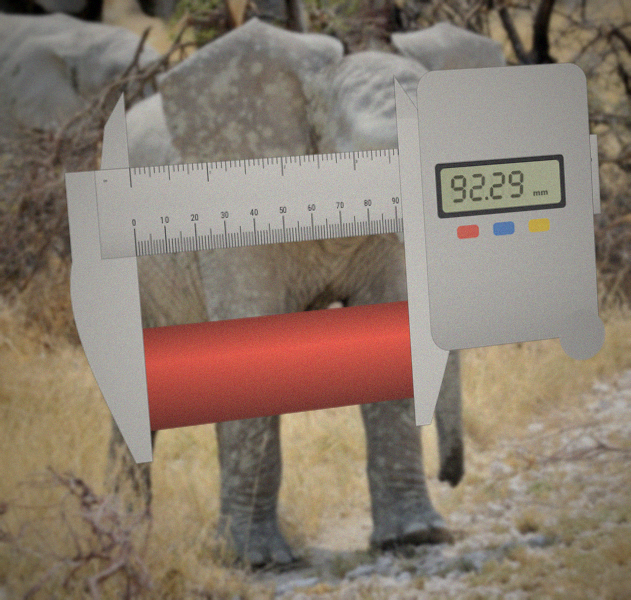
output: 92.29; mm
